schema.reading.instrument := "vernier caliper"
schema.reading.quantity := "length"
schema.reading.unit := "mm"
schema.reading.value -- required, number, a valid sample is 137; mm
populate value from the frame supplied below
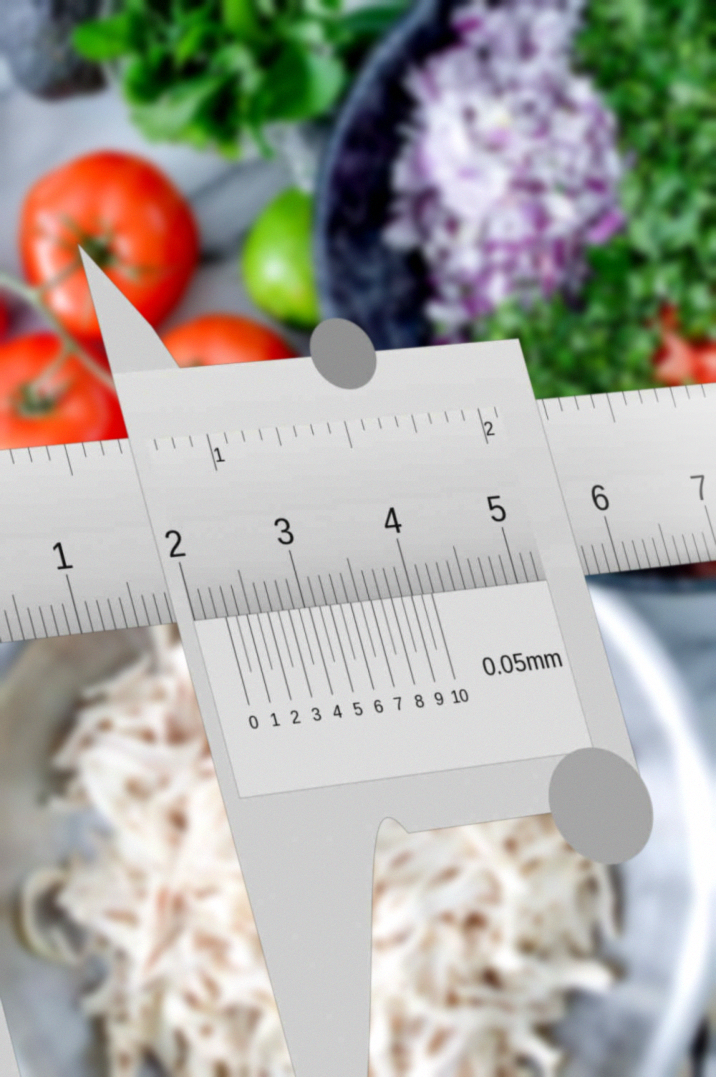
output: 22.8; mm
